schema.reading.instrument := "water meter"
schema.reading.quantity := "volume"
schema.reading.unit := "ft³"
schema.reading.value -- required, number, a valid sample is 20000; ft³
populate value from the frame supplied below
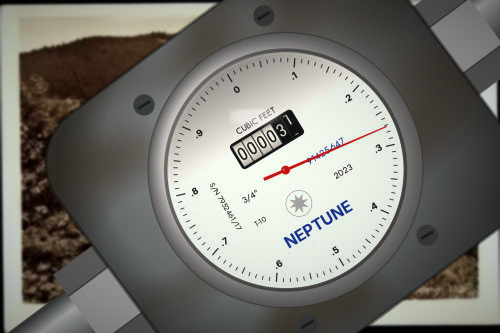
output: 31.27; ft³
